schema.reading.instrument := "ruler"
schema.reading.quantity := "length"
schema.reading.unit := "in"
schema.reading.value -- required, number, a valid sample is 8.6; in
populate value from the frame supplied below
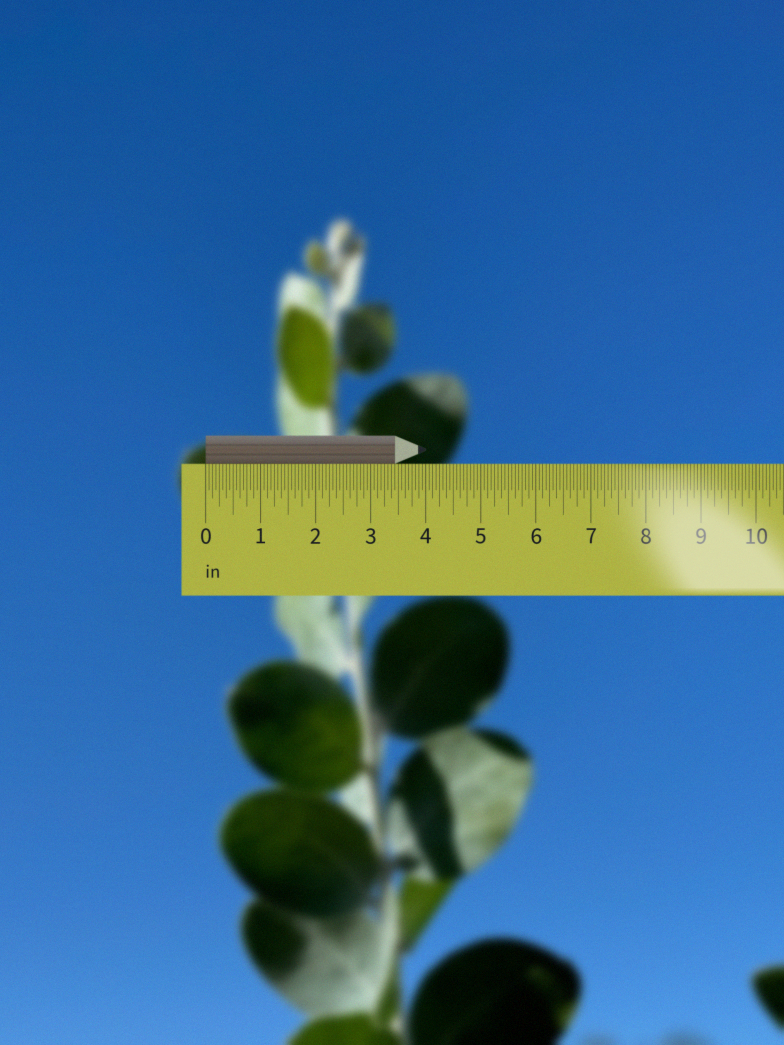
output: 4; in
